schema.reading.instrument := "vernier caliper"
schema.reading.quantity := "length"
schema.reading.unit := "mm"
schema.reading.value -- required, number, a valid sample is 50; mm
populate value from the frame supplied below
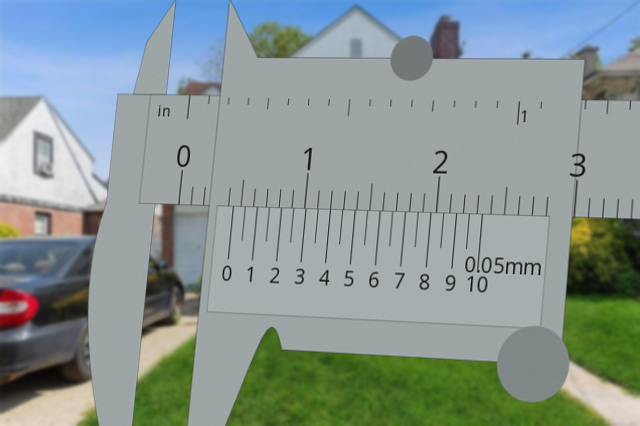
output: 4.4; mm
